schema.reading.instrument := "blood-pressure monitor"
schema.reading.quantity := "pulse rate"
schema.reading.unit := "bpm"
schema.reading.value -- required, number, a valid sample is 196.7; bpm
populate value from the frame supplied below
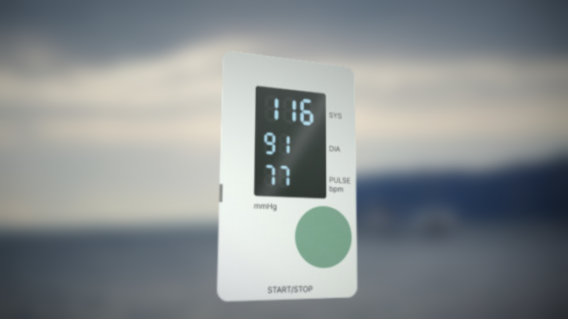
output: 77; bpm
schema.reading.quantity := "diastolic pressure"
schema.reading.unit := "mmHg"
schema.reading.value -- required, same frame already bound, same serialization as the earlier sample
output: 91; mmHg
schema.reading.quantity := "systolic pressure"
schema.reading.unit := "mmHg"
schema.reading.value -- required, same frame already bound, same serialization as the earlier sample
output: 116; mmHg
